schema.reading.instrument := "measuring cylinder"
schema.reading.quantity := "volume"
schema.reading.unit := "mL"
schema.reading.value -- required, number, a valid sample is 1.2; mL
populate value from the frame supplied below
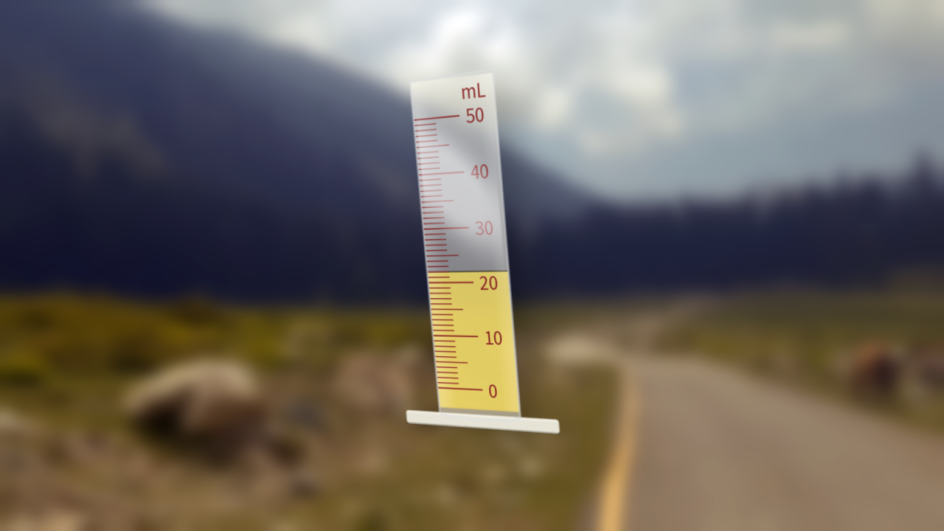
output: 22; mL
